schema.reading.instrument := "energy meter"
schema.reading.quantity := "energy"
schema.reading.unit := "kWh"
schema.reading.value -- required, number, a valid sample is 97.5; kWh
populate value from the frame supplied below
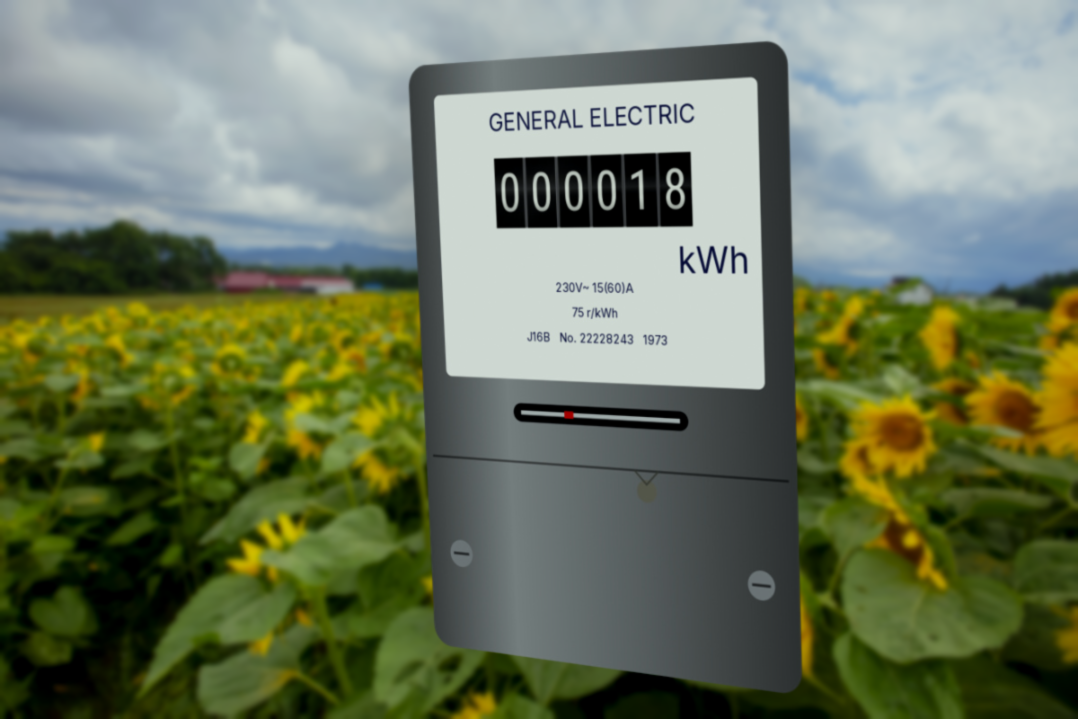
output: 18; kWh
